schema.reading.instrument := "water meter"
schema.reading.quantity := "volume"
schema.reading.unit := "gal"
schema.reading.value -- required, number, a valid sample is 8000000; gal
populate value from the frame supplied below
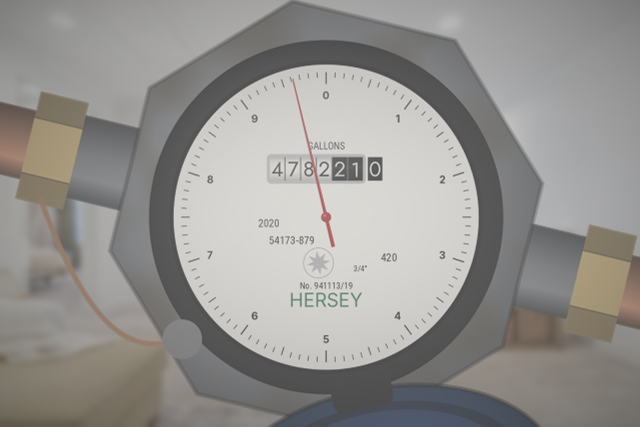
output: 4782209.6; gal
